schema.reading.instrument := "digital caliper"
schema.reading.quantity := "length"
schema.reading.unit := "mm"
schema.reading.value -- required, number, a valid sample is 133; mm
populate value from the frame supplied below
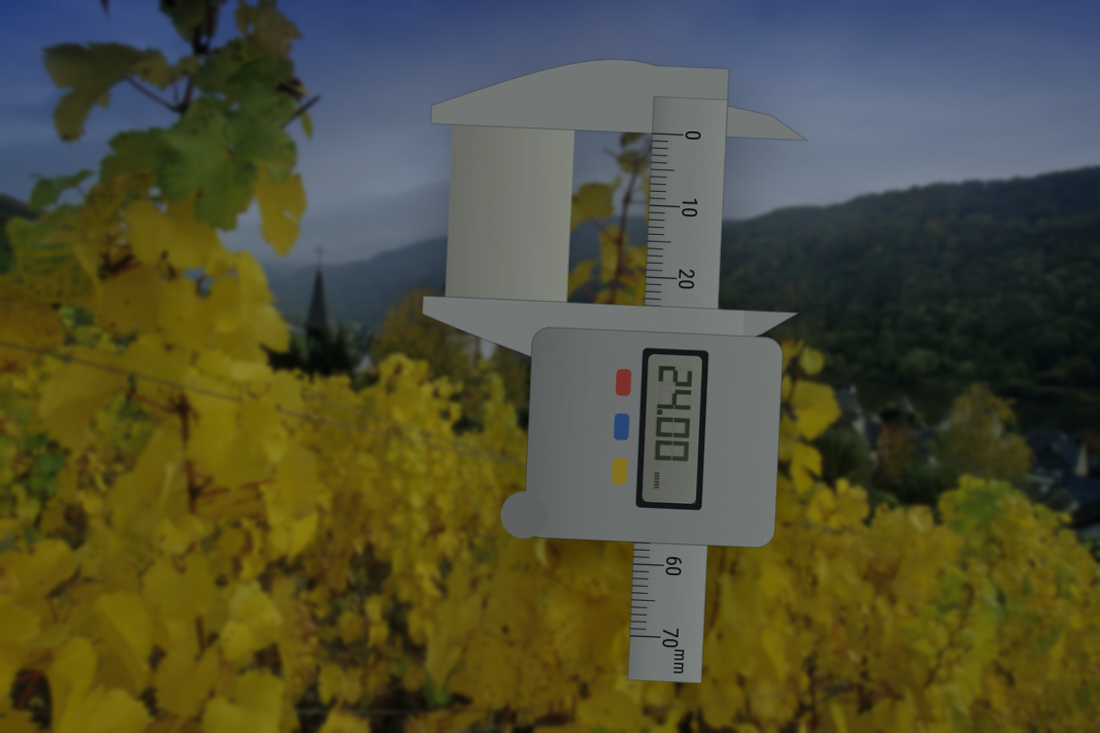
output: 24.00; mm
